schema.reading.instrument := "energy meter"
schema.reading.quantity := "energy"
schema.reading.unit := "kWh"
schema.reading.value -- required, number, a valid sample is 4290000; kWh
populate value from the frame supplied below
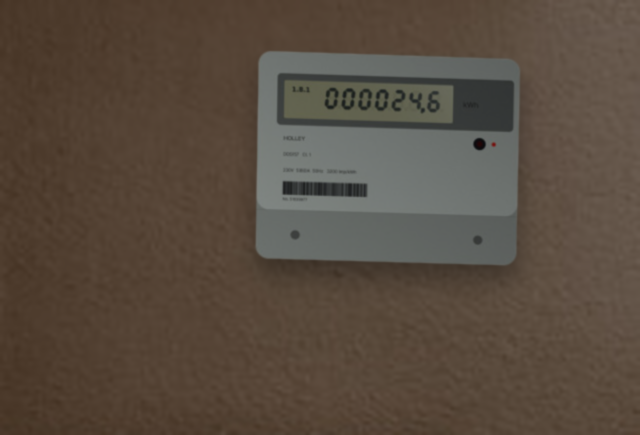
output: 24.6; kWh
